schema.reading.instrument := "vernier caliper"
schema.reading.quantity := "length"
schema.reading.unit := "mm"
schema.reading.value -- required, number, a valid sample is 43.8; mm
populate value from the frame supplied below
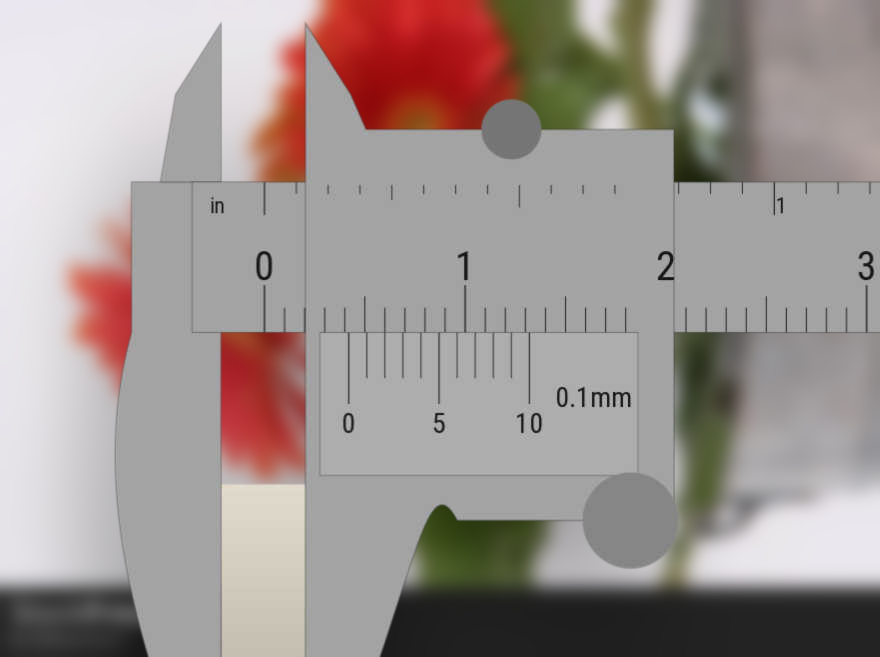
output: 4.2; mm
